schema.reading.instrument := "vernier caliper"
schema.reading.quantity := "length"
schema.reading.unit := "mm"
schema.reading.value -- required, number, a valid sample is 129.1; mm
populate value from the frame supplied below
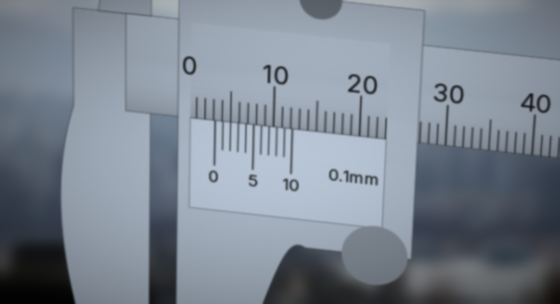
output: 3.2; mm
